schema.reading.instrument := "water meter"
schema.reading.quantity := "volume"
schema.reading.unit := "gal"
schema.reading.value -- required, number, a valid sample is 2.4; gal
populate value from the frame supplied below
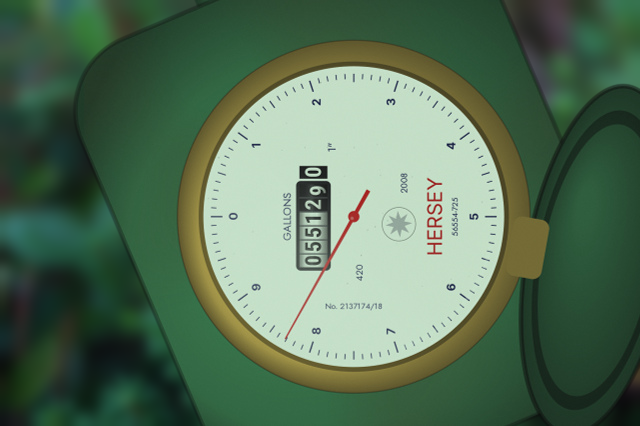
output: 551288.3; gal
